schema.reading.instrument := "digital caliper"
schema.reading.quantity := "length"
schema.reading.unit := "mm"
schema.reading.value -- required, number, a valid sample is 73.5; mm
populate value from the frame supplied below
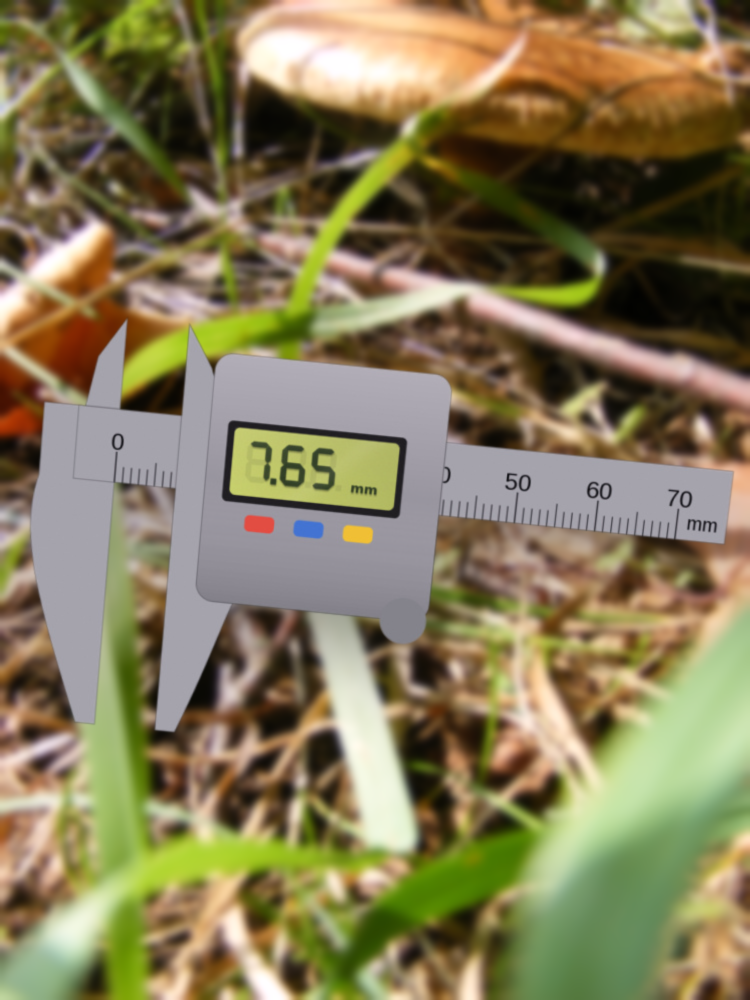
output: 7.65; mm
